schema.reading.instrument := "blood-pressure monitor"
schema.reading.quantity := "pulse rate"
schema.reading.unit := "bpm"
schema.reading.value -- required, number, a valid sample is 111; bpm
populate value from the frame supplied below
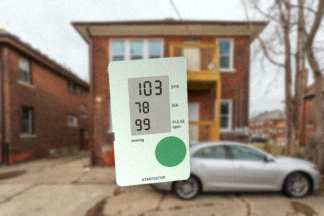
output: 99; bpm
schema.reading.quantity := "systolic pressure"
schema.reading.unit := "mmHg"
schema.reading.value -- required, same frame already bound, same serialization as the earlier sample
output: 103; mmHg
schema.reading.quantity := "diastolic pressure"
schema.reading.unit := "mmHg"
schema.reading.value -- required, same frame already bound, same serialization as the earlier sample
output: 78; mmHg
